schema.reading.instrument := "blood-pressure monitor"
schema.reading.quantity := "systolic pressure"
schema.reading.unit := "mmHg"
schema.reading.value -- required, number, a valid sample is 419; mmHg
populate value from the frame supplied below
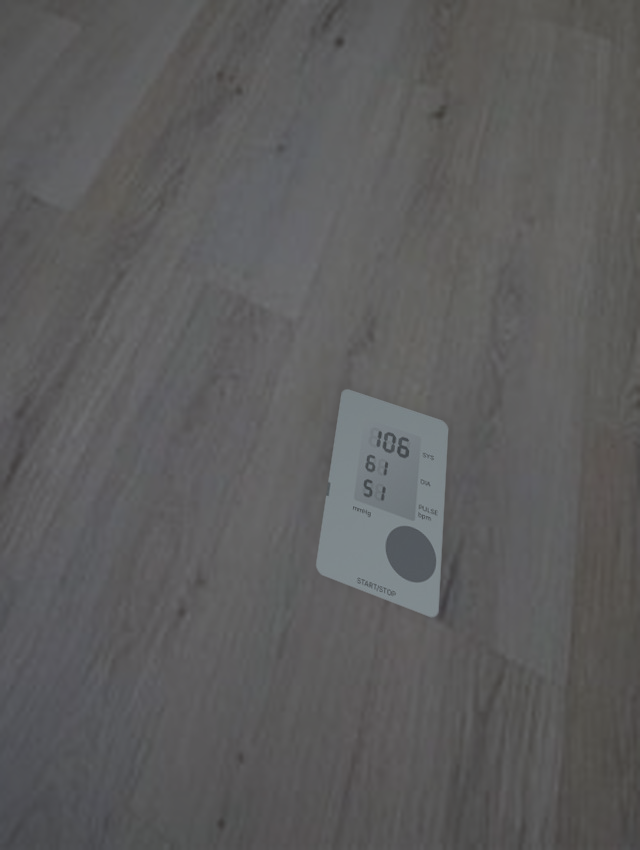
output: 106; mmHg
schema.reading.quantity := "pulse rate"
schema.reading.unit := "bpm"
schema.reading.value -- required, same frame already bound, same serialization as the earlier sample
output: 51; bpm
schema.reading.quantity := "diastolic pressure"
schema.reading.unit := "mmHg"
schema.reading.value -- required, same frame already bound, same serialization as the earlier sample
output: 61; mmHg
